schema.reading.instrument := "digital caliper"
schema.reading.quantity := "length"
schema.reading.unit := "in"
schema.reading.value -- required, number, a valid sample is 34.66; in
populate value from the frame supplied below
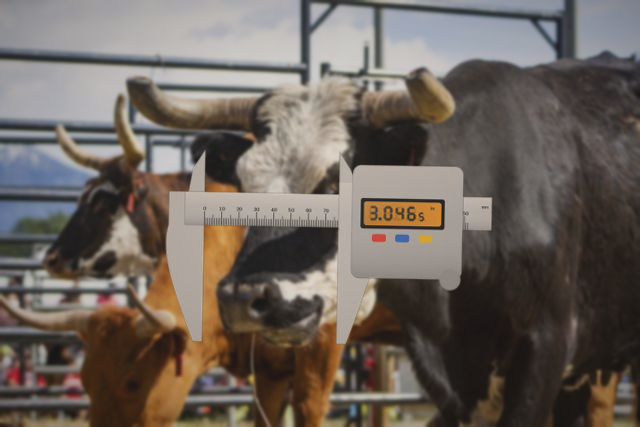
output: 3.0465; in
